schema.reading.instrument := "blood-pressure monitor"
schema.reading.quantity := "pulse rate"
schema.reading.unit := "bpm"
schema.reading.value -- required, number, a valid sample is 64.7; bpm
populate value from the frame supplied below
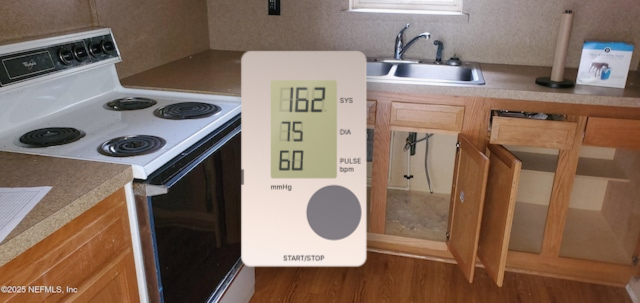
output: 60; bpm
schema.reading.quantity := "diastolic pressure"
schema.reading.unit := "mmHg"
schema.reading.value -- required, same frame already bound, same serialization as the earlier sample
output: 75; mmHg
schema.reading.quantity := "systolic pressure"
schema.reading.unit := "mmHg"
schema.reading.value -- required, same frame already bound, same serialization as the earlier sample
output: 162; mmHg
